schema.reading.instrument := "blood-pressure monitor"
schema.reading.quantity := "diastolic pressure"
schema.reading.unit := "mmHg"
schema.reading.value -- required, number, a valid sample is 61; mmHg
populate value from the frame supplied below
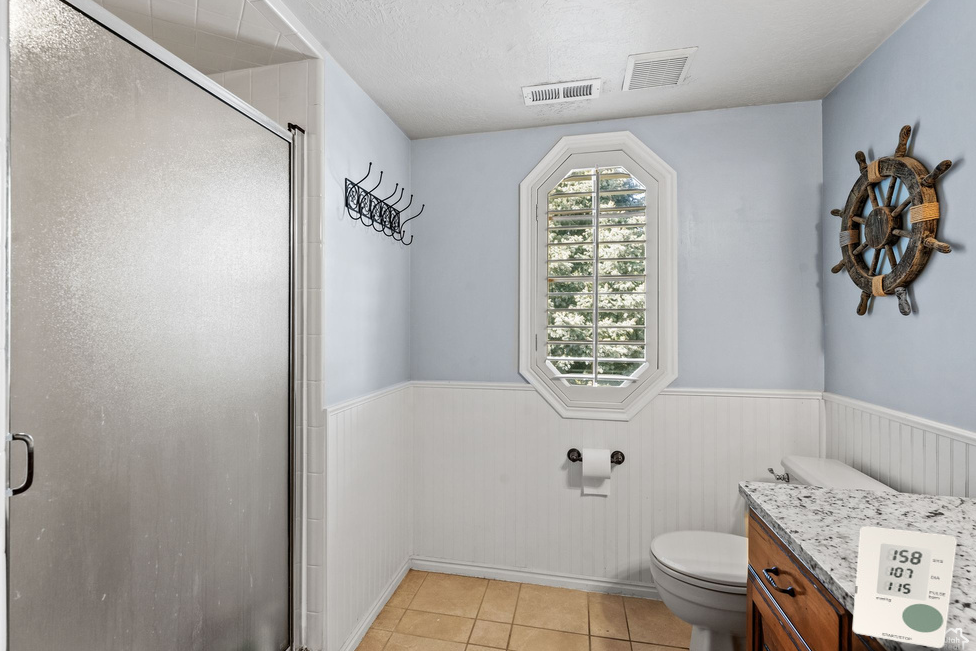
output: 107; mmHg
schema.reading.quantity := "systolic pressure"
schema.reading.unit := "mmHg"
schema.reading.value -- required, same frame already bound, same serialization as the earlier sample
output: 158; mmHg
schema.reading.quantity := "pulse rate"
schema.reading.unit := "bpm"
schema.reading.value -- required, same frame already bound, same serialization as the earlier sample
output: 115; bpm
